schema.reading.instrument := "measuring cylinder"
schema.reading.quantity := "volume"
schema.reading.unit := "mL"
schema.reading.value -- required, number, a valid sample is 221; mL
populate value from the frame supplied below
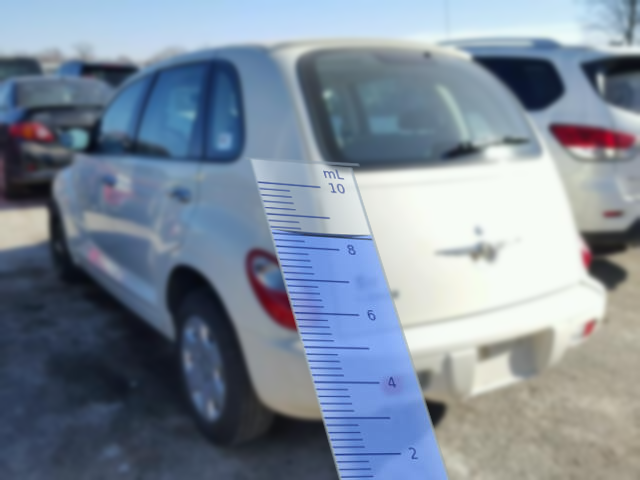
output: 8.4; mL
